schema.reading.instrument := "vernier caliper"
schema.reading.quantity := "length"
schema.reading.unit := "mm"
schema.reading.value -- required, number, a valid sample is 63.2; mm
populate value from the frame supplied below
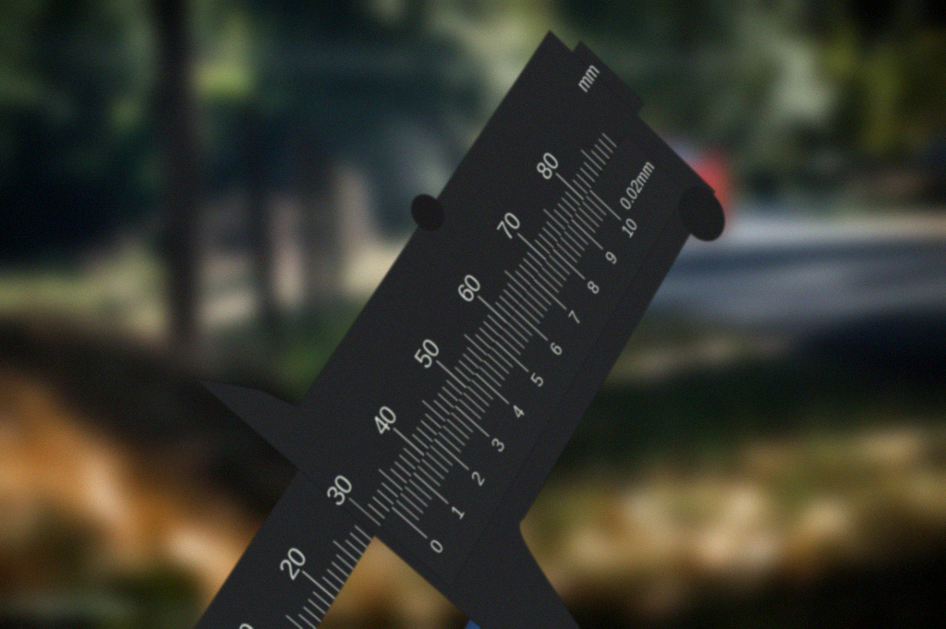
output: 32.6; mm
